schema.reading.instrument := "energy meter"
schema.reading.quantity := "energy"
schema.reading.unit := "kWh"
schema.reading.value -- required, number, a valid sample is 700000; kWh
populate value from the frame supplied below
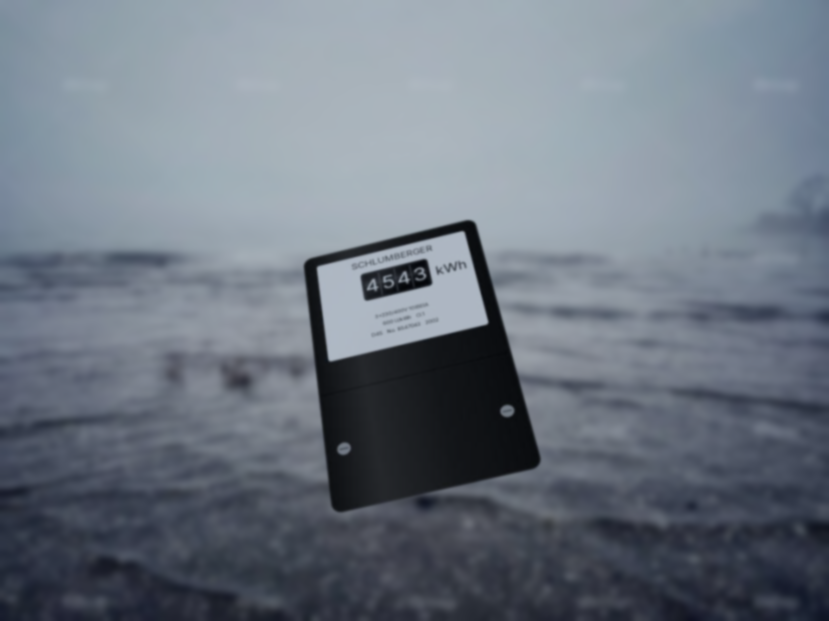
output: 4543; kWh
